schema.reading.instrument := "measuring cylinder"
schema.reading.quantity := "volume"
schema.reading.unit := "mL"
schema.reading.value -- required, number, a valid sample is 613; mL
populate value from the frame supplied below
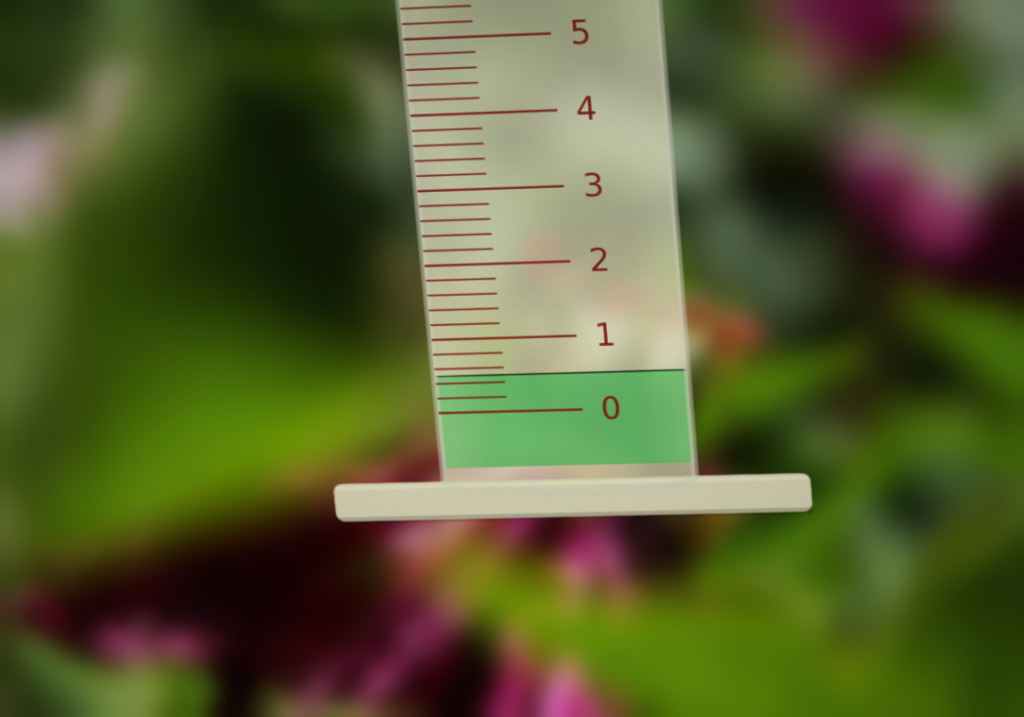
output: 0.5; mL
